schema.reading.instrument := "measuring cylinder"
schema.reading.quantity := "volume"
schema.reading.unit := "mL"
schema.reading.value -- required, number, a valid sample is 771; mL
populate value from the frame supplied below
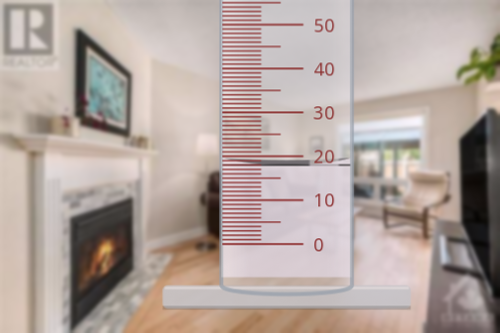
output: 18; mL
